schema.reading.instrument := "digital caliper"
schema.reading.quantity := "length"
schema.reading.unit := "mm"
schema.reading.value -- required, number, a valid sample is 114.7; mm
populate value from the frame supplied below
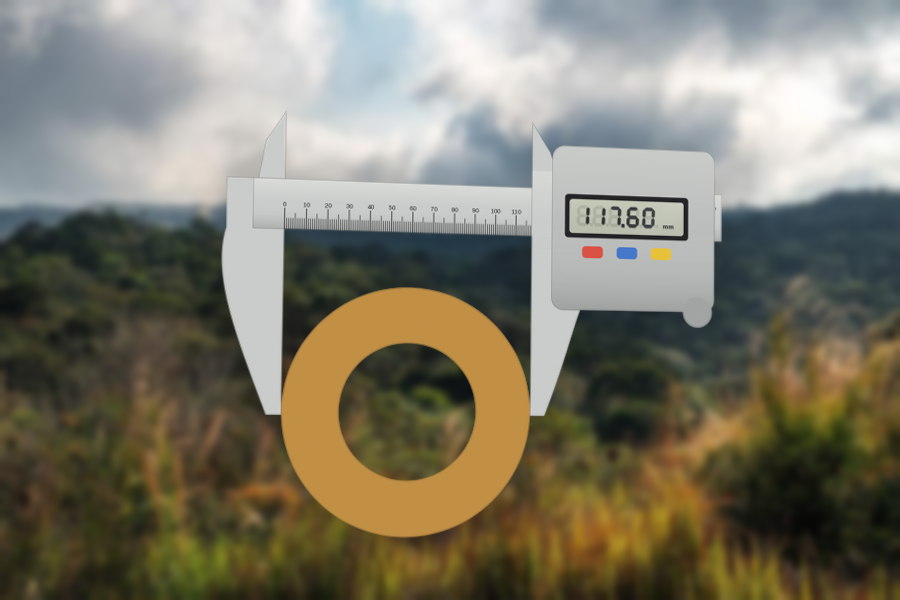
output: 117.60; mm
